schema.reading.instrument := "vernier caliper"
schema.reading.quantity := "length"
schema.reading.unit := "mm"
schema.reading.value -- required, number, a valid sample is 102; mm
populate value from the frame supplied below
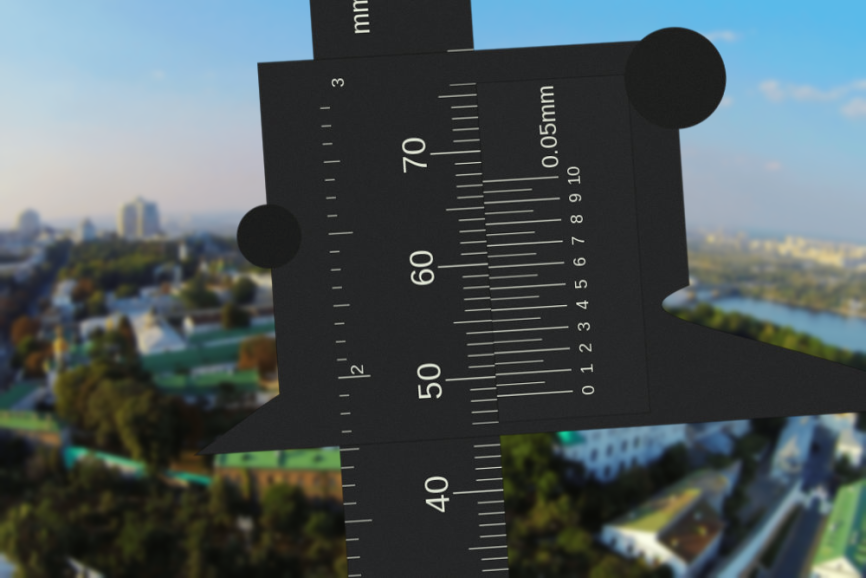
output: 48.3; mm
